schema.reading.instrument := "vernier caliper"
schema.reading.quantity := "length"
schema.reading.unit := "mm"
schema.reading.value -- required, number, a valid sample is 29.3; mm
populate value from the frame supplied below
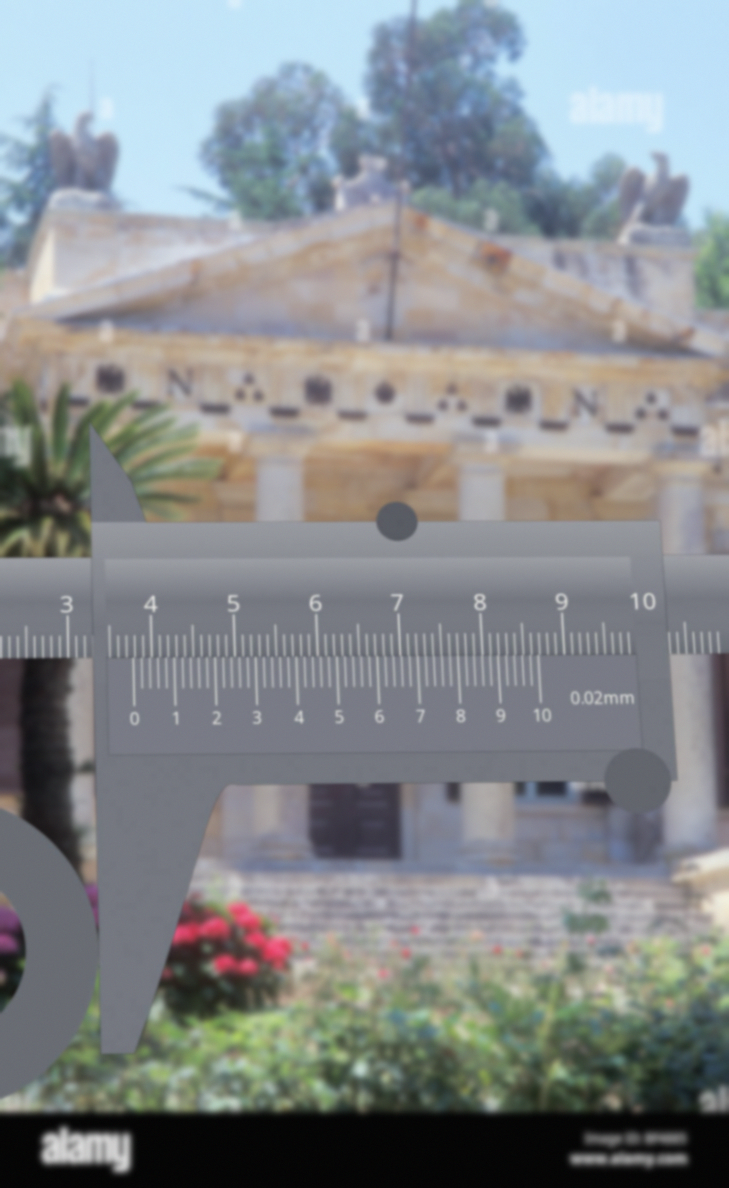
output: 37.8; mm
